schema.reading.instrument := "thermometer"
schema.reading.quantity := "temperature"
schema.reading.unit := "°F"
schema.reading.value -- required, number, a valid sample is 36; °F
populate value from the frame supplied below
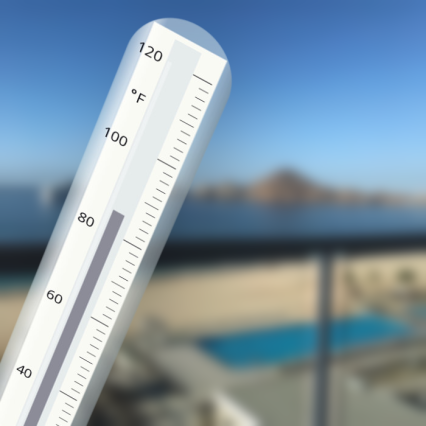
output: 85; °F
